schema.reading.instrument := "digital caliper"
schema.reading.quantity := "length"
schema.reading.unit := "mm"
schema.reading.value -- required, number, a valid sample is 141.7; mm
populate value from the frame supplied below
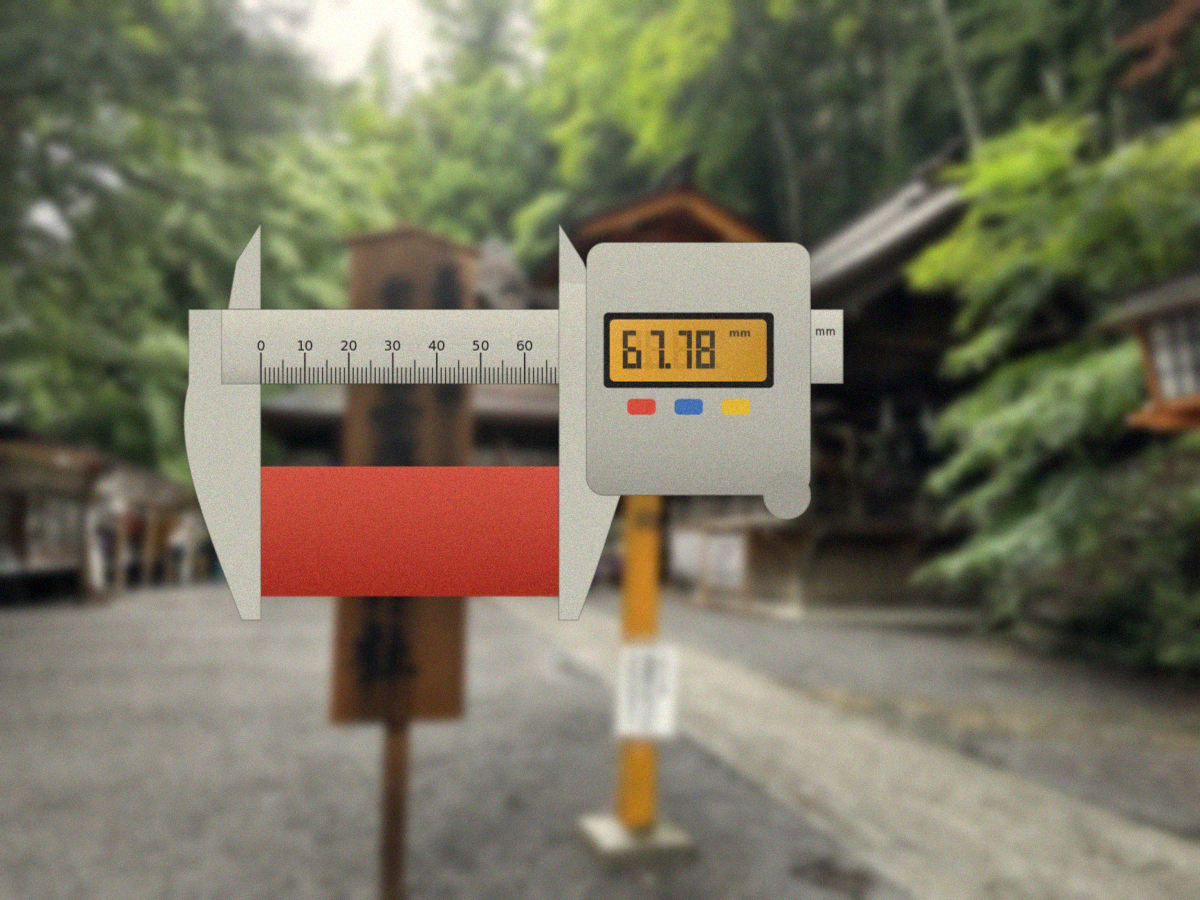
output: 67.78; mm
